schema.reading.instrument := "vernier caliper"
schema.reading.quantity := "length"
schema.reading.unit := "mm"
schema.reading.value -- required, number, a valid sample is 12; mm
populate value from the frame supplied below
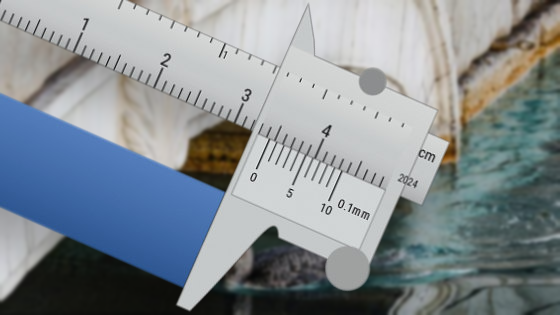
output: 34.4; mm
